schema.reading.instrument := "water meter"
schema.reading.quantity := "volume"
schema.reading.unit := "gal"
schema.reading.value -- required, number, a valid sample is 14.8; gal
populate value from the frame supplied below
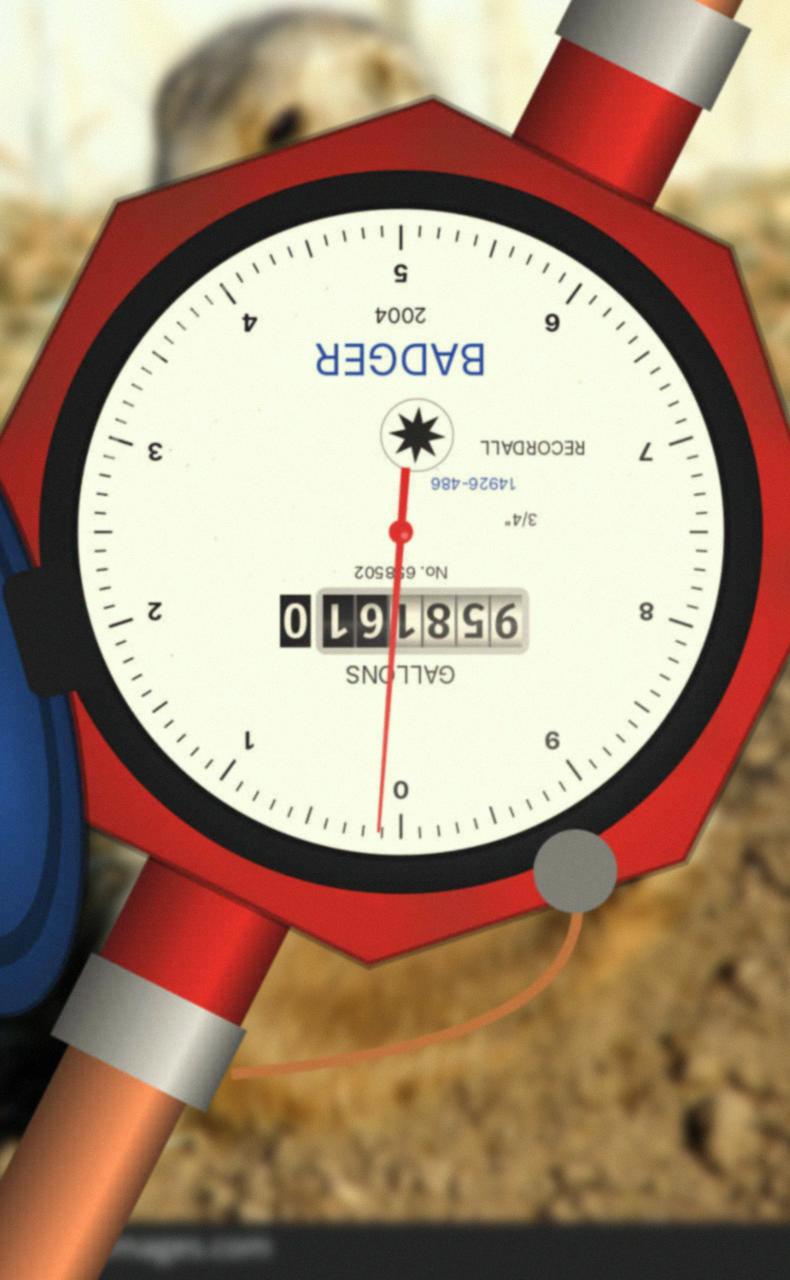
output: 9581610.1; gal
